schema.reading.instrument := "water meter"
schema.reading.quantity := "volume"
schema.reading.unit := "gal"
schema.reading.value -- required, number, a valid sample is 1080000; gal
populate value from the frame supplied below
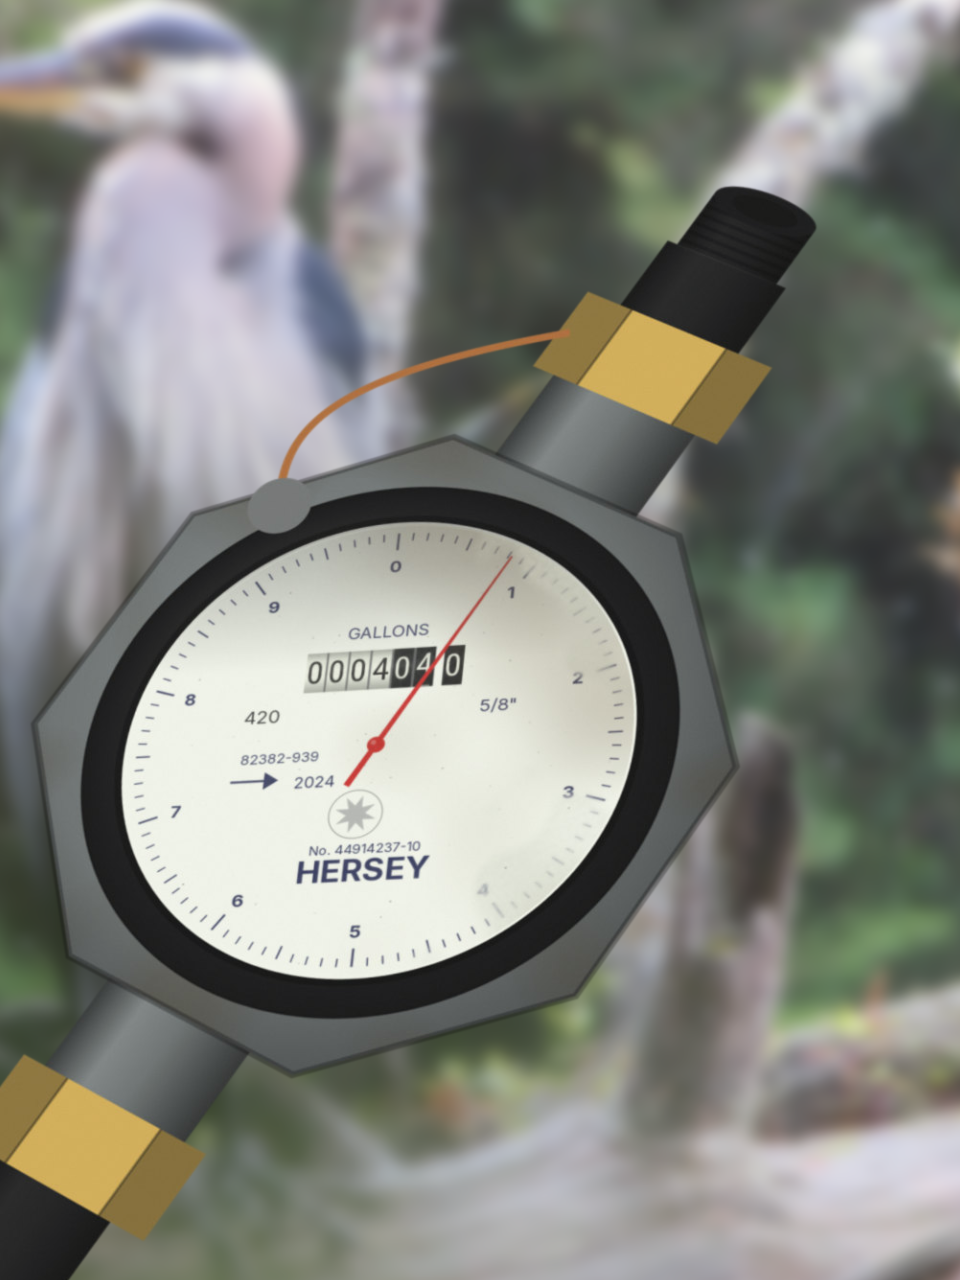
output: 4040.8; gal
